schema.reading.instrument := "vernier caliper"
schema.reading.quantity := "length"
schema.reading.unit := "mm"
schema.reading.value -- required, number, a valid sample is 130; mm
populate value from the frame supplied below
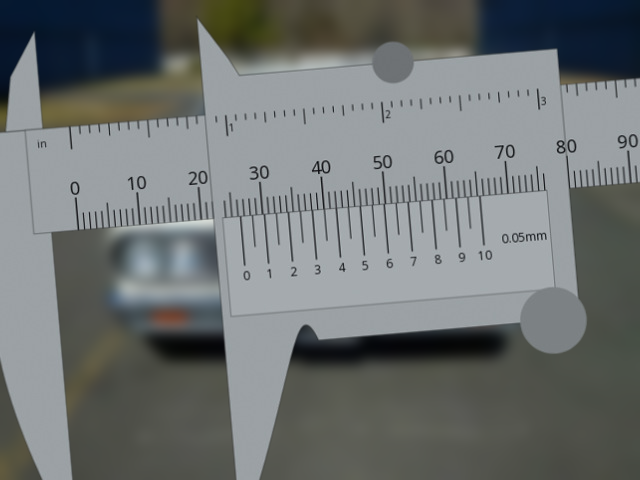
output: 26.4; mm
